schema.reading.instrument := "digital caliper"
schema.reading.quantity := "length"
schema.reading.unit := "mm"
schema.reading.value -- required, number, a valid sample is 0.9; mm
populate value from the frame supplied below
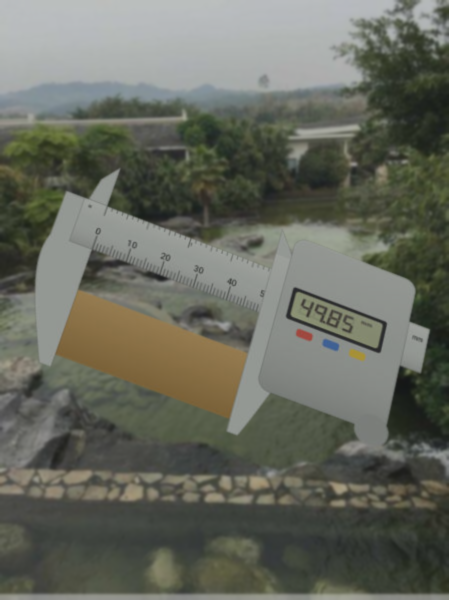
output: 49.85; mm
